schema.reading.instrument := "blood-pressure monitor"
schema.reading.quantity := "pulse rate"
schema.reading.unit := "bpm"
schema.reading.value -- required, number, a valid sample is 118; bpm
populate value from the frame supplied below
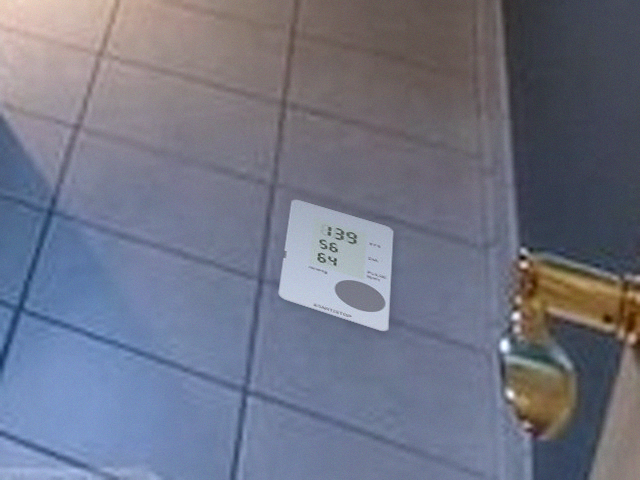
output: 64; bpm
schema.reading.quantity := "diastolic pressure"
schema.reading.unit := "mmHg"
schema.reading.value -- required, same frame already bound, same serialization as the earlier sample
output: 56; mmHg
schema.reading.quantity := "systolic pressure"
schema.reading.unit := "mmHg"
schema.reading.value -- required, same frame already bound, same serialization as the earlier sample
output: 139; mmHg
